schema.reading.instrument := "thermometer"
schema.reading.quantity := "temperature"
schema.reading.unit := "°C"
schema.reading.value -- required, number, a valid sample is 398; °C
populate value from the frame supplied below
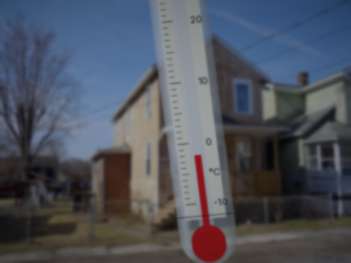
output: -2; °C
